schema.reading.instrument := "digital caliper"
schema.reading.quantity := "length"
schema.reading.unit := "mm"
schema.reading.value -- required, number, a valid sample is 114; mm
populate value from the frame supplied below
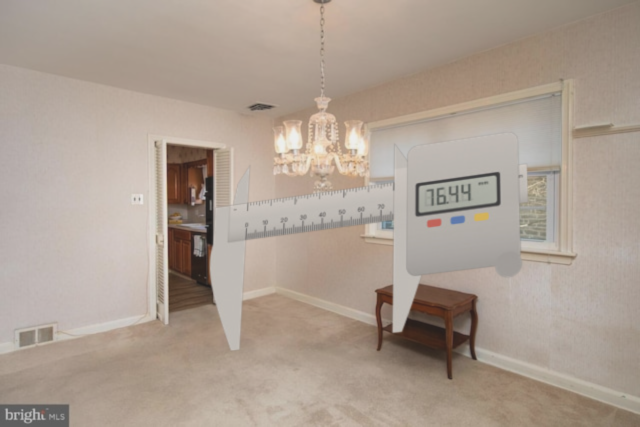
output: 76.44; mm
